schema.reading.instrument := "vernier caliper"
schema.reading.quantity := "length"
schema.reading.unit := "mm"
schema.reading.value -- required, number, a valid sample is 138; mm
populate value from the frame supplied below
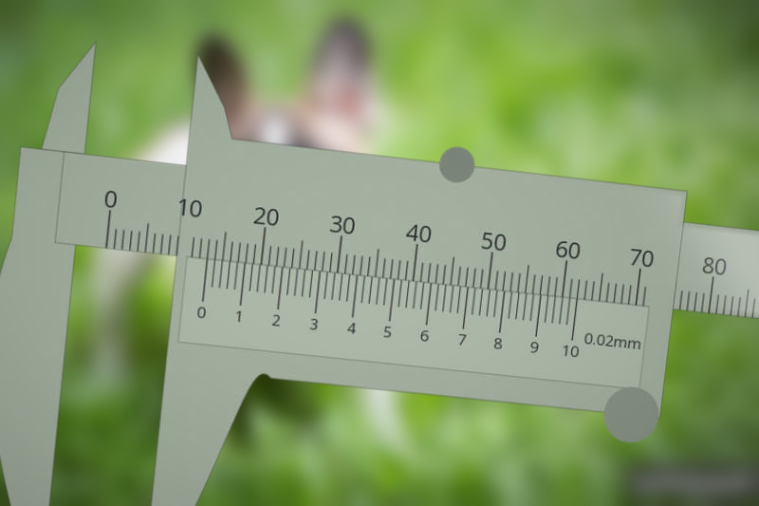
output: 13.0; mm
